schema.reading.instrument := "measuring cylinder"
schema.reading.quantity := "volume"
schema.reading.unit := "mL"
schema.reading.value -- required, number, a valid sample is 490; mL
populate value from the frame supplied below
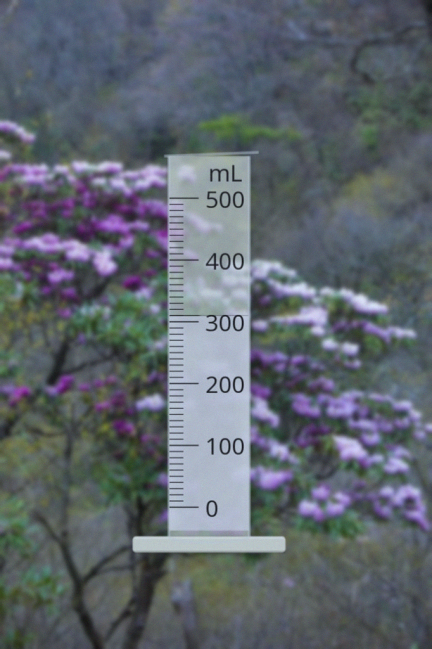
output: 310; mL
